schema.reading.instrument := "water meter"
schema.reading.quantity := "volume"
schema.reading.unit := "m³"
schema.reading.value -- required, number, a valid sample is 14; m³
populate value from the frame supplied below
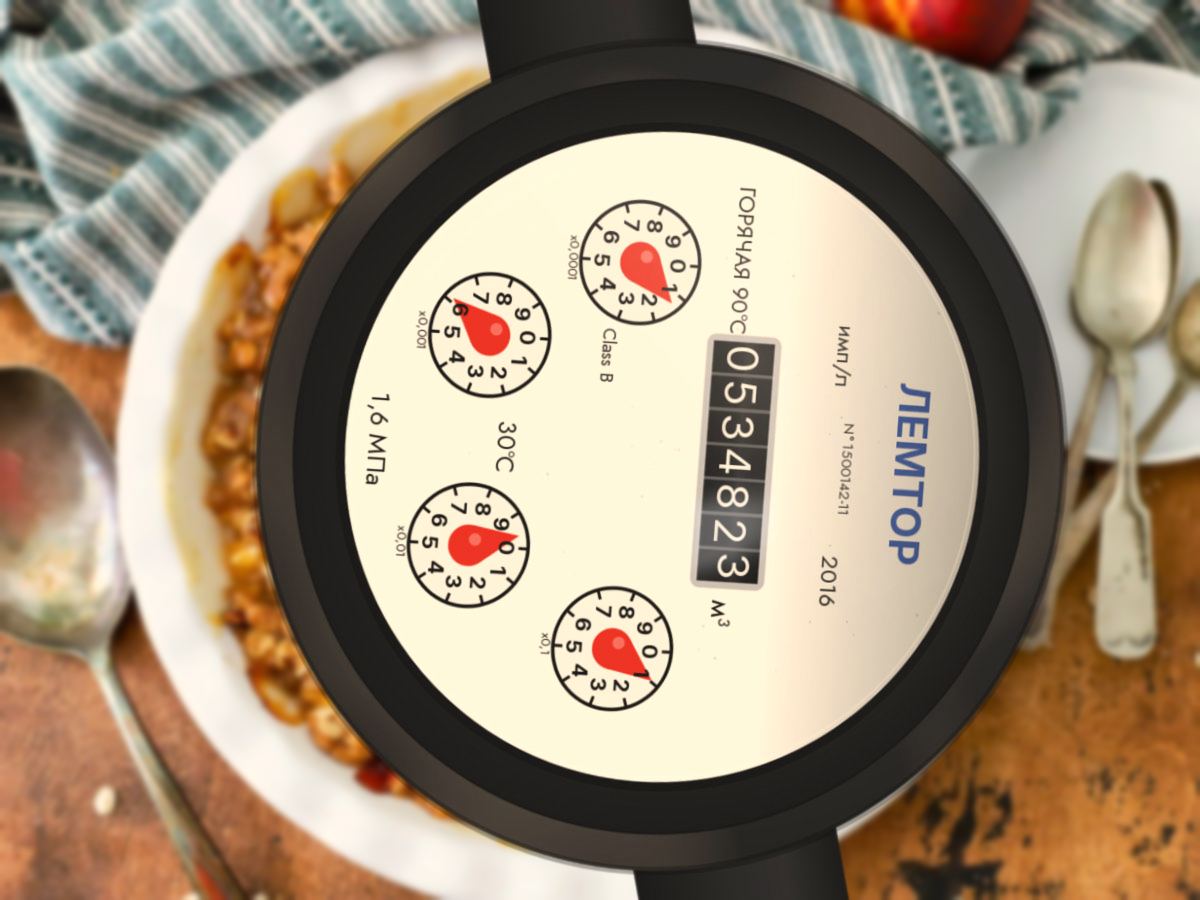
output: 534823.0961; m³
